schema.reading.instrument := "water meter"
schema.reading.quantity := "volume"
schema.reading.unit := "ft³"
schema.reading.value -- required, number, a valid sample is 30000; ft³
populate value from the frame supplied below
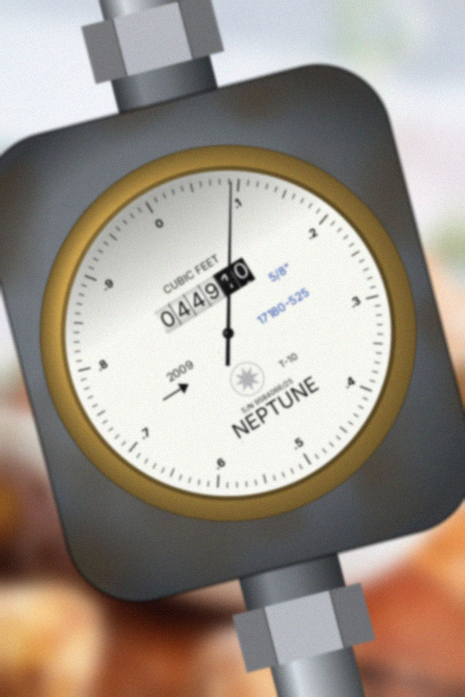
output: 44910.09; ft³
